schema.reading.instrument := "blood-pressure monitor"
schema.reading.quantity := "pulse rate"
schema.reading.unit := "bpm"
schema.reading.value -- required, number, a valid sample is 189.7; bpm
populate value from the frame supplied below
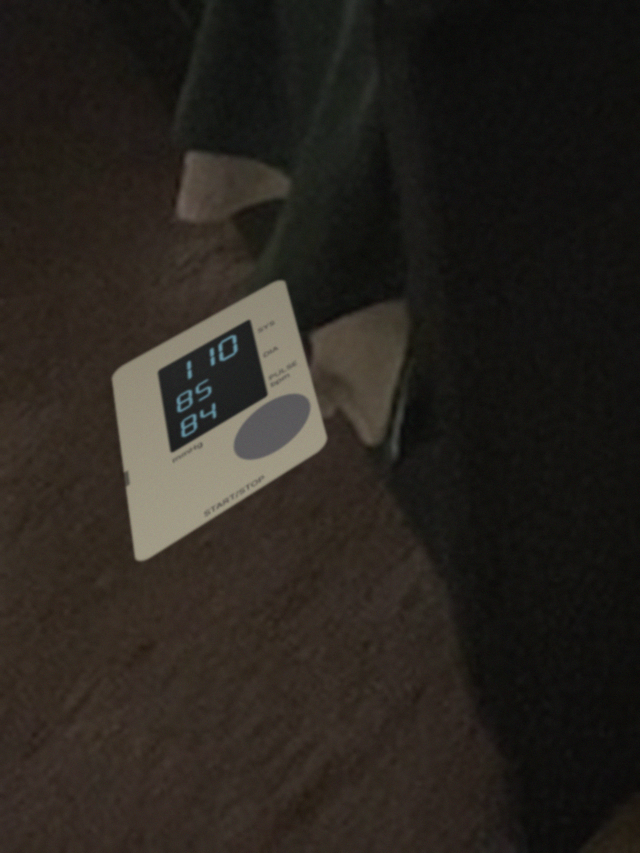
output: 84; bpm
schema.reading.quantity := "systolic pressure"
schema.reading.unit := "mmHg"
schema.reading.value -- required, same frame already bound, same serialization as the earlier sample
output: 110; mmHg
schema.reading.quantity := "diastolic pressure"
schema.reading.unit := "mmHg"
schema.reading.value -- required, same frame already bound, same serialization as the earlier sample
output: 85; mmHg
